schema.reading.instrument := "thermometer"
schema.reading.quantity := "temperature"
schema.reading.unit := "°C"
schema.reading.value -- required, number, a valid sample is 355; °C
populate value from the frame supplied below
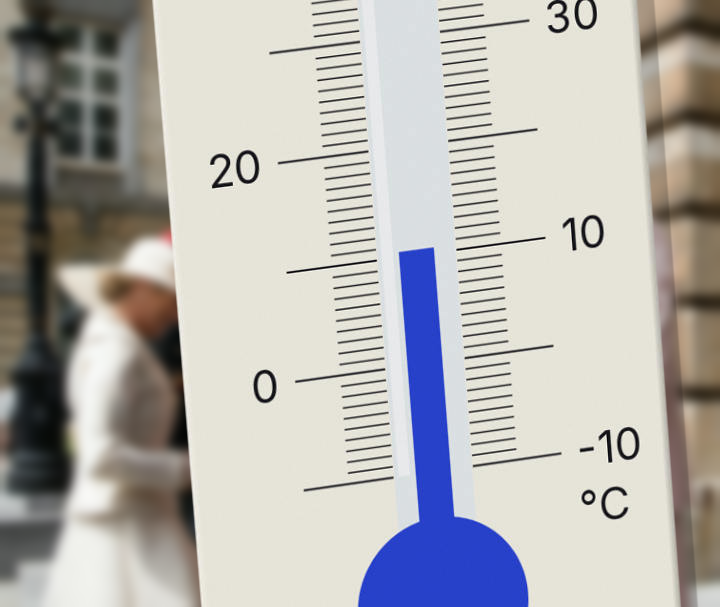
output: 10.5; °C
